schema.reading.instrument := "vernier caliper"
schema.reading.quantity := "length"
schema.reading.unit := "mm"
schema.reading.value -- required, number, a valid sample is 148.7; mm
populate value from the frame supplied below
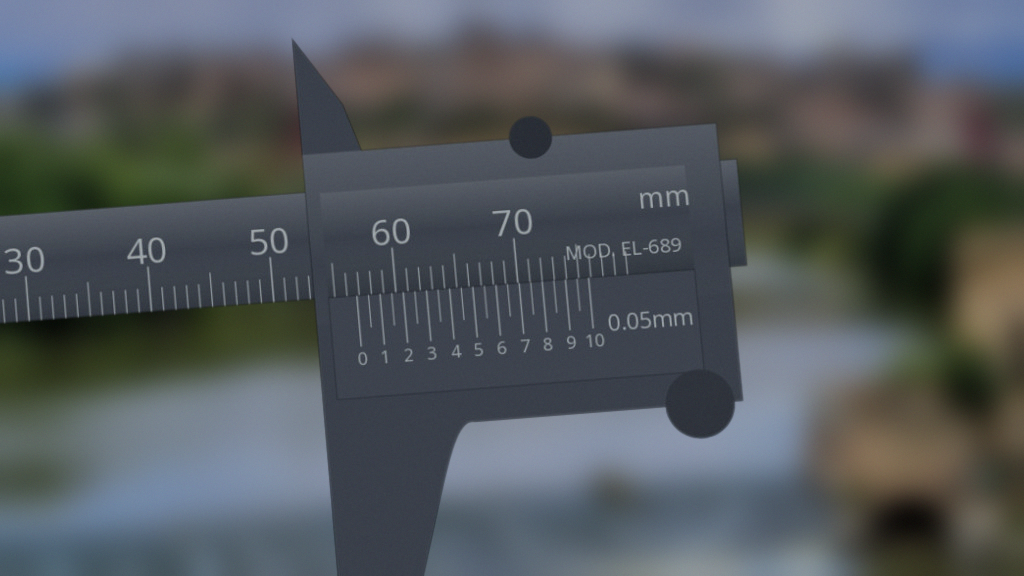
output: 56.8; mm
